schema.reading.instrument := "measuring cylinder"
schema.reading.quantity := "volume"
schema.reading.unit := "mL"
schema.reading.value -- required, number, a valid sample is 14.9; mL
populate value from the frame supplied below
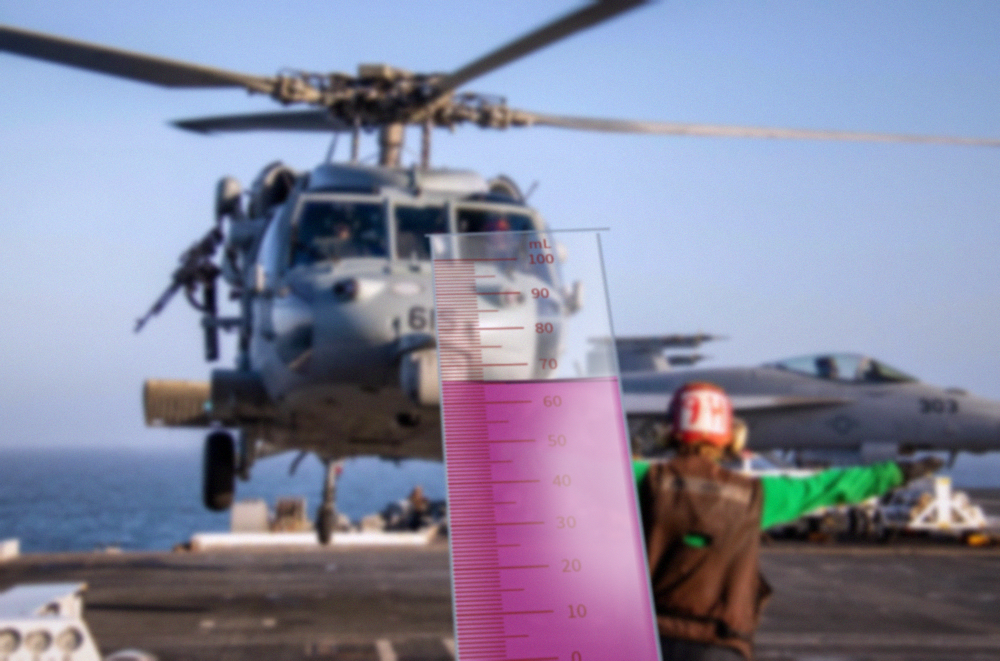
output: 65; mL
